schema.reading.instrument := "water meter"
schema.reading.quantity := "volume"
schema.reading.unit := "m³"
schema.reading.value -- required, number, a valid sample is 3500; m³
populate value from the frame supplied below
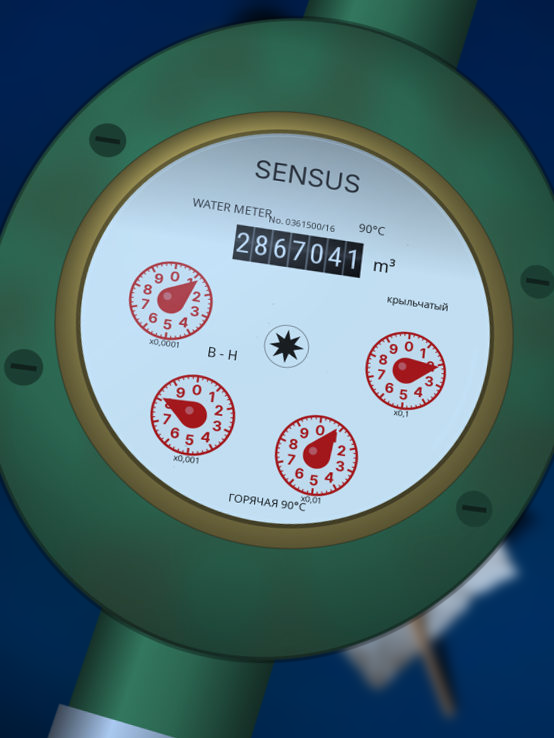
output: 2867041.2081; m³
